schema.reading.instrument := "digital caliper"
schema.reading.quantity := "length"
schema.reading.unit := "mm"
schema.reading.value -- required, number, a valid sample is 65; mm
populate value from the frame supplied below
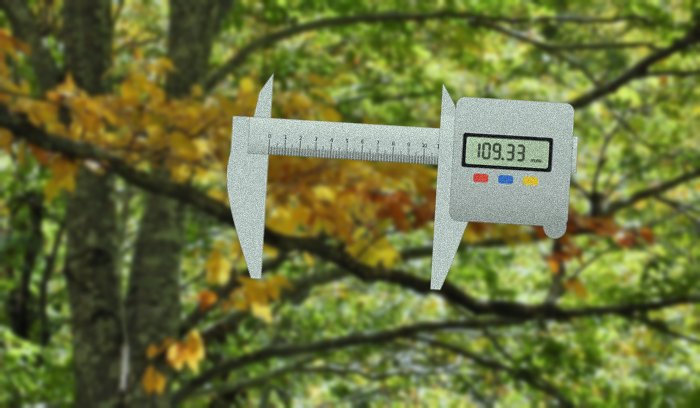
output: 109.33; mm
